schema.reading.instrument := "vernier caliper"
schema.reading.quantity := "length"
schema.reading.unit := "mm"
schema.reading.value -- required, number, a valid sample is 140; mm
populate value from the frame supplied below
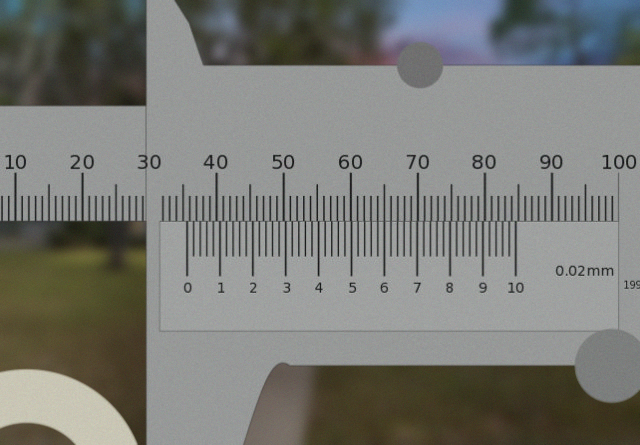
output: 35.6; mm
